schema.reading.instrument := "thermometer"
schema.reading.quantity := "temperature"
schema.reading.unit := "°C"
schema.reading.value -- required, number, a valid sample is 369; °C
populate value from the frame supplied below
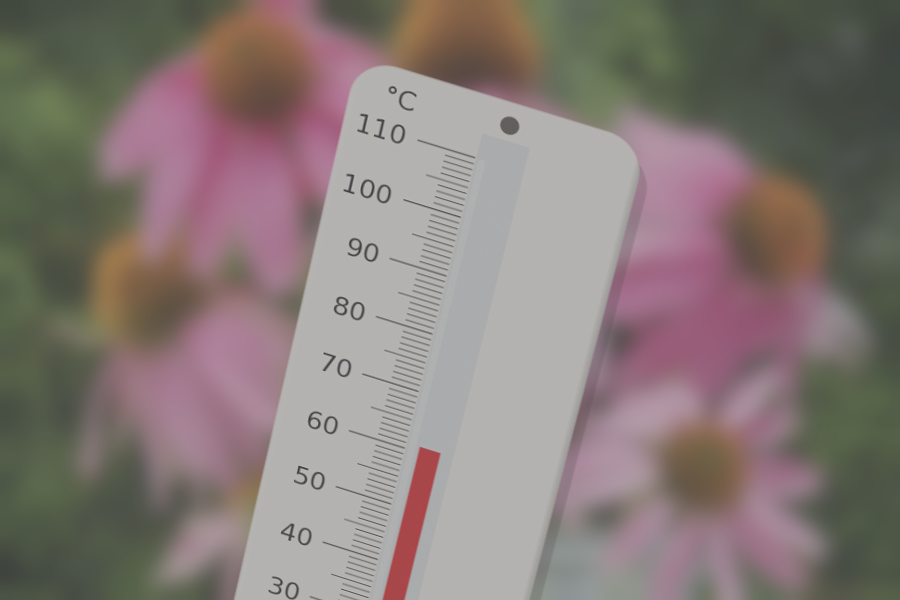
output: 61; °C
